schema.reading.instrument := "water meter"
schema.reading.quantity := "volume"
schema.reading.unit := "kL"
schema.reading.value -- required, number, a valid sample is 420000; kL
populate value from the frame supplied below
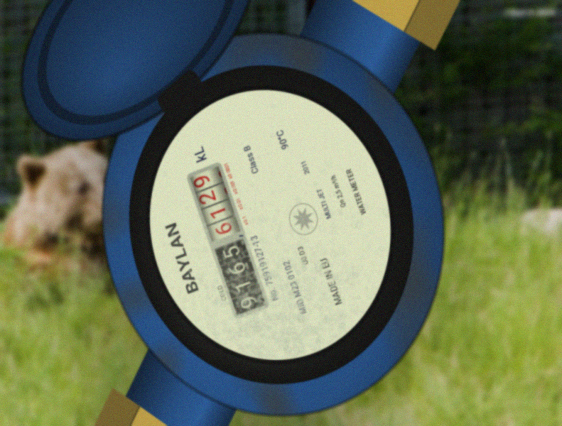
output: 9165.6129; kL
